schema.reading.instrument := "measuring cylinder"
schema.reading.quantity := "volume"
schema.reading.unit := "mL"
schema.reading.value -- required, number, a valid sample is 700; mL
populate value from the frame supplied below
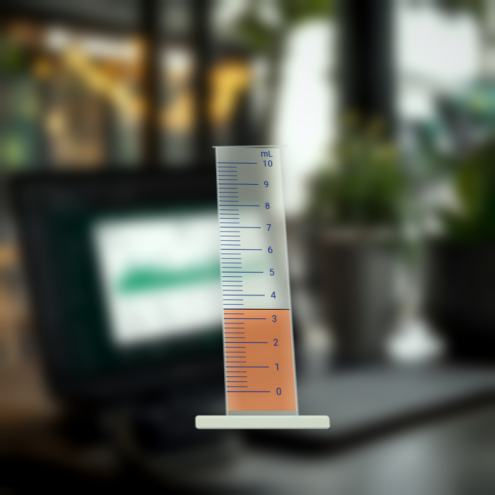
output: 3.4; mL
